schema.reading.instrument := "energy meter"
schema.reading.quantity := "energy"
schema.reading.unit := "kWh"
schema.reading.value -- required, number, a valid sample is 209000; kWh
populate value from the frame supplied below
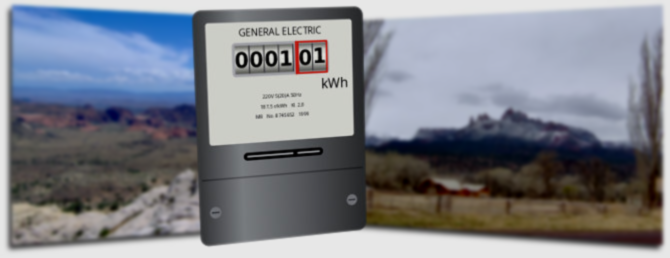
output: 1.01; kWh
